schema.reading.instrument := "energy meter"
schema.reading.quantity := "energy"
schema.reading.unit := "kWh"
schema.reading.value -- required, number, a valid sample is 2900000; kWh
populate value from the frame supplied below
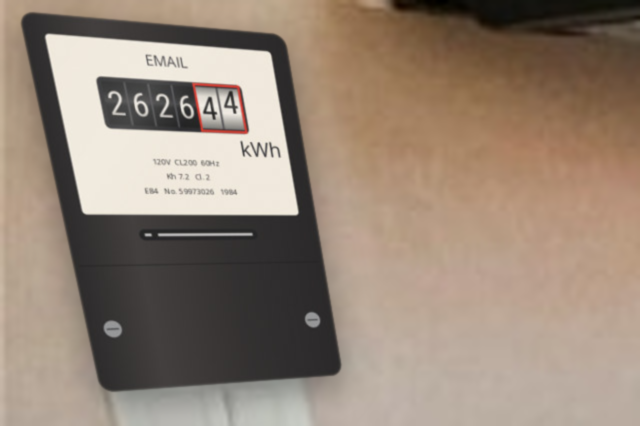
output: 2626.44; kWh
